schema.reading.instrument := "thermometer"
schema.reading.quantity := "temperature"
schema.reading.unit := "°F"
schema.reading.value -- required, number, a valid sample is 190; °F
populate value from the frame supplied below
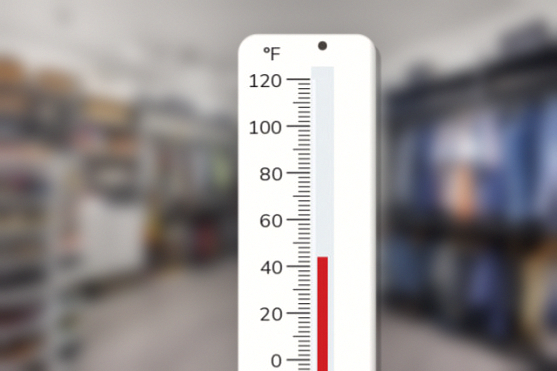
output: 44; °F
